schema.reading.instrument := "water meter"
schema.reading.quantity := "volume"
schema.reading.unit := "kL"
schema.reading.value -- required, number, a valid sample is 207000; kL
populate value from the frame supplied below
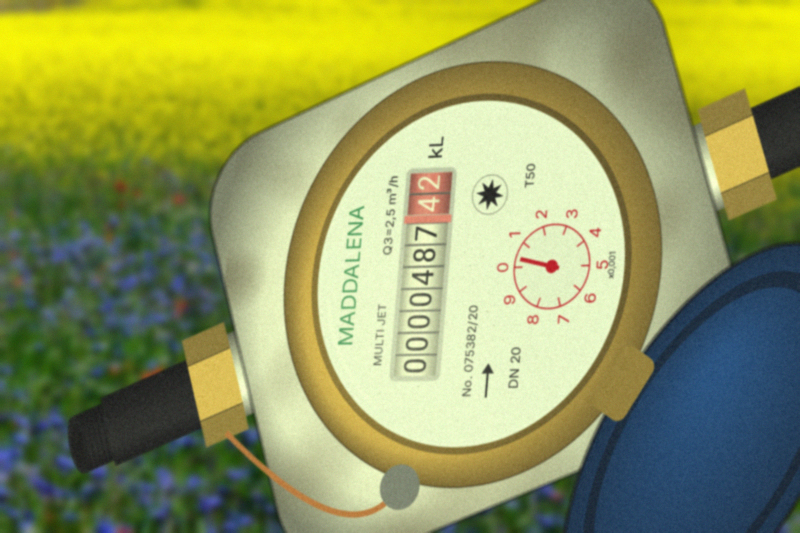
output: 487.420; kL
